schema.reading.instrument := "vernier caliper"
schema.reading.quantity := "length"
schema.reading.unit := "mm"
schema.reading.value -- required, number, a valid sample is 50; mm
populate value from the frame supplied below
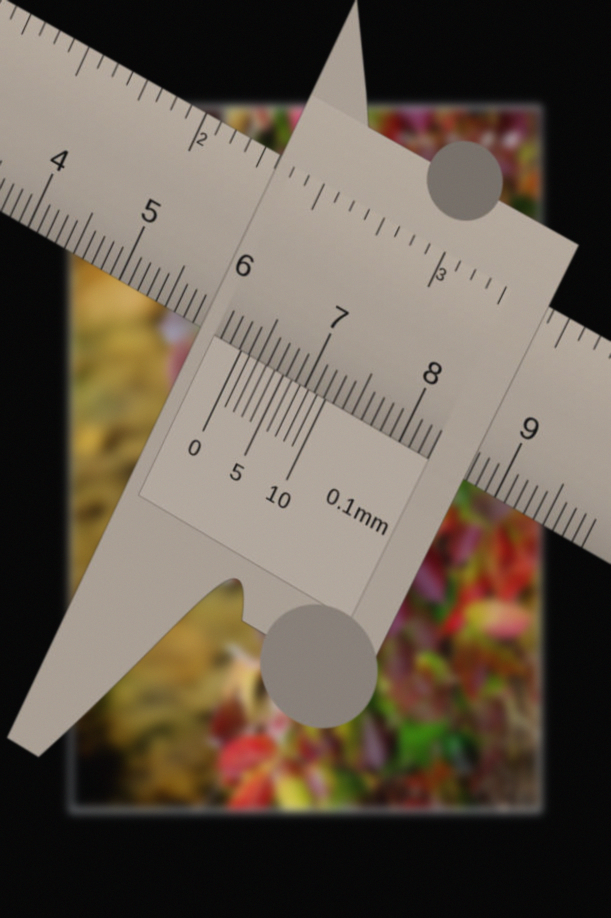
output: 63.2; mm
